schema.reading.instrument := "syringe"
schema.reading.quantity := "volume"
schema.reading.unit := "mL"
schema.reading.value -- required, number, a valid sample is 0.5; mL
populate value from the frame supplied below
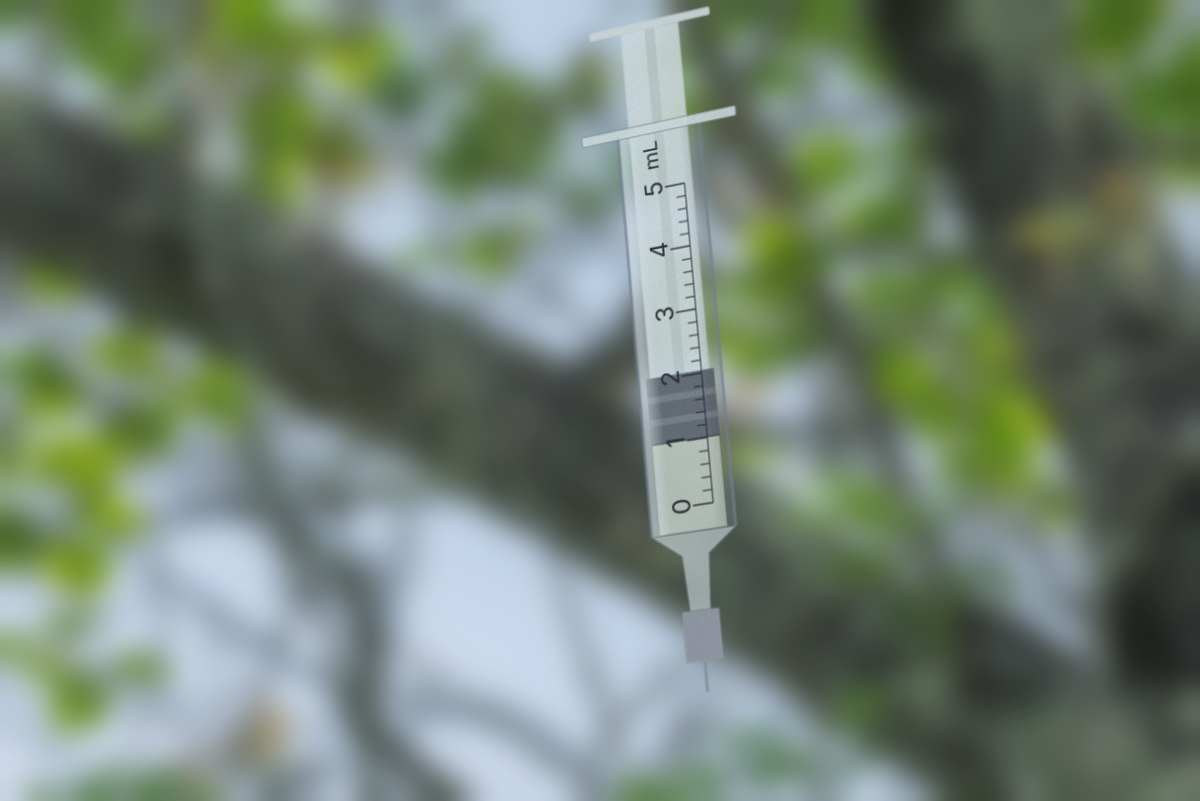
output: 1; mL
